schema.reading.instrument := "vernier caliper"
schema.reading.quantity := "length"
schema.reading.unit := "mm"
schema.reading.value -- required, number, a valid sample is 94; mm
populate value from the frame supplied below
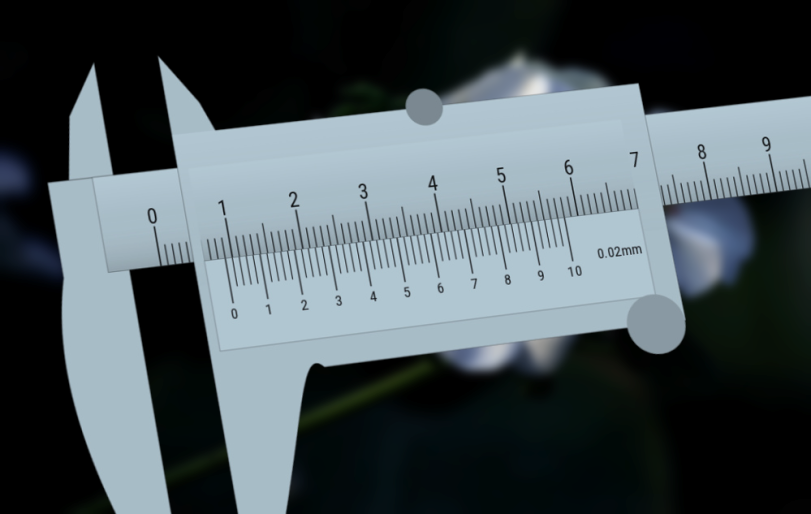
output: 9.0; mm
